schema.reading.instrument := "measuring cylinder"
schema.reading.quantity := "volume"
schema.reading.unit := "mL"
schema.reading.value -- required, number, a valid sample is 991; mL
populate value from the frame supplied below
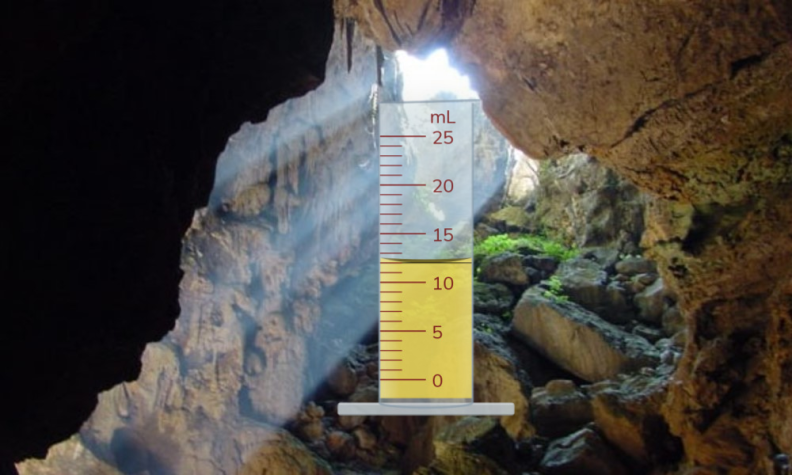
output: 12; mL
